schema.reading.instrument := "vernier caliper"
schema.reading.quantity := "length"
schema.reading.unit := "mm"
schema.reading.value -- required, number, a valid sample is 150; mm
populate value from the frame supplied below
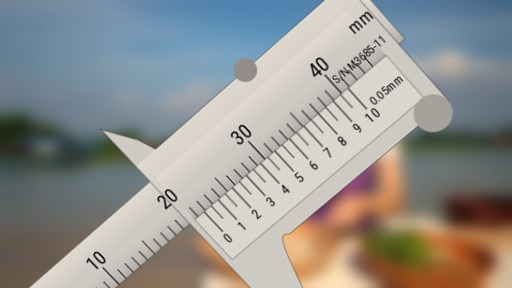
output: 21.8; mm
